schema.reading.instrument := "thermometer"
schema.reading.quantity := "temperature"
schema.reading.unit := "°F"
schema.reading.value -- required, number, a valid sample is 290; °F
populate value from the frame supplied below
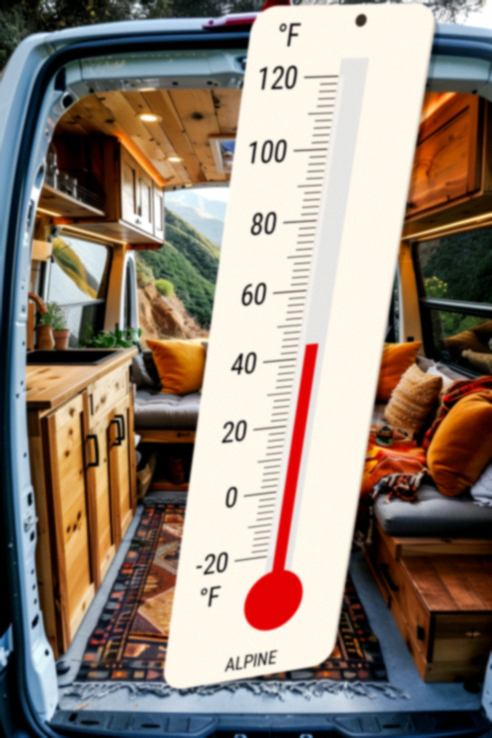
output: 44; °F
